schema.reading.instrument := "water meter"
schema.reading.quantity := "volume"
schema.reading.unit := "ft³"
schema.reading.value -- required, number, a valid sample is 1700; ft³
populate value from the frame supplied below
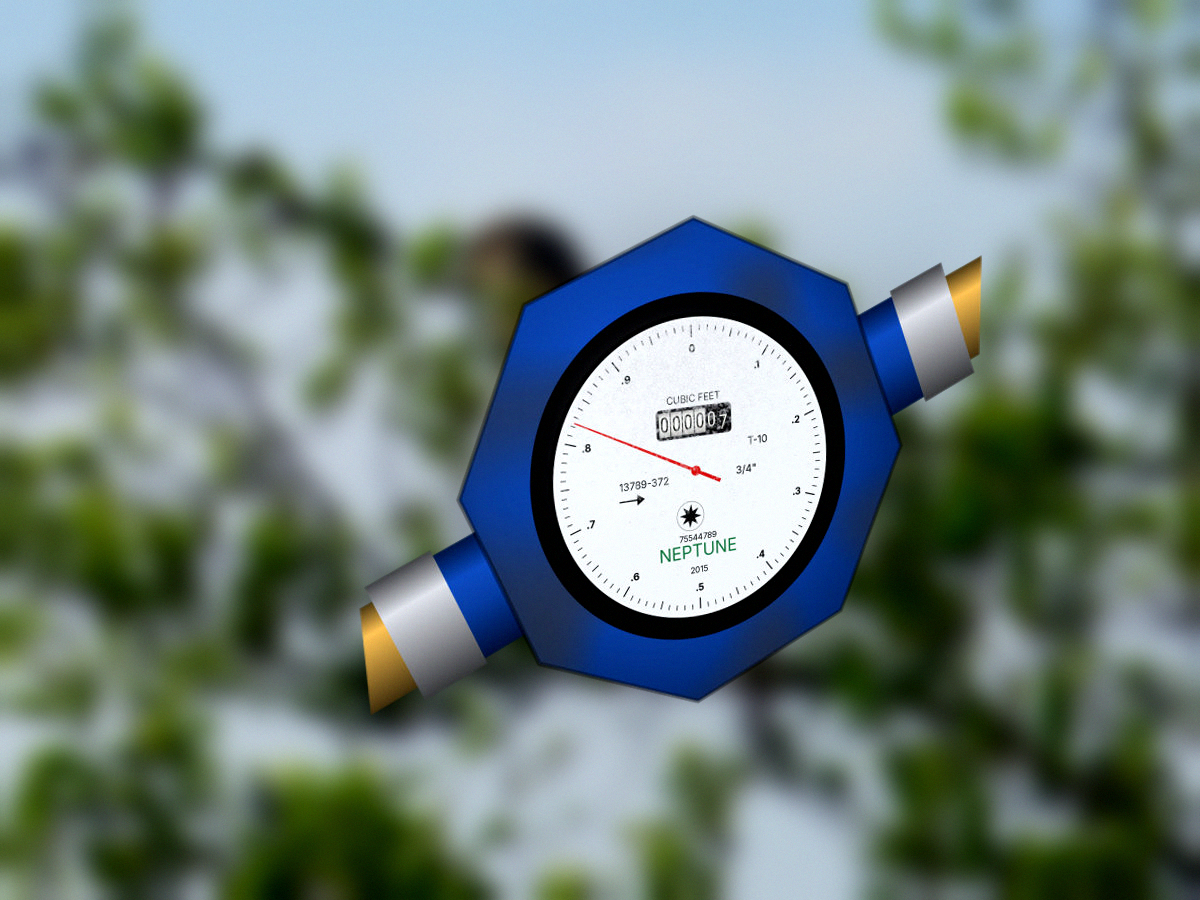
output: 6.82; ft³
